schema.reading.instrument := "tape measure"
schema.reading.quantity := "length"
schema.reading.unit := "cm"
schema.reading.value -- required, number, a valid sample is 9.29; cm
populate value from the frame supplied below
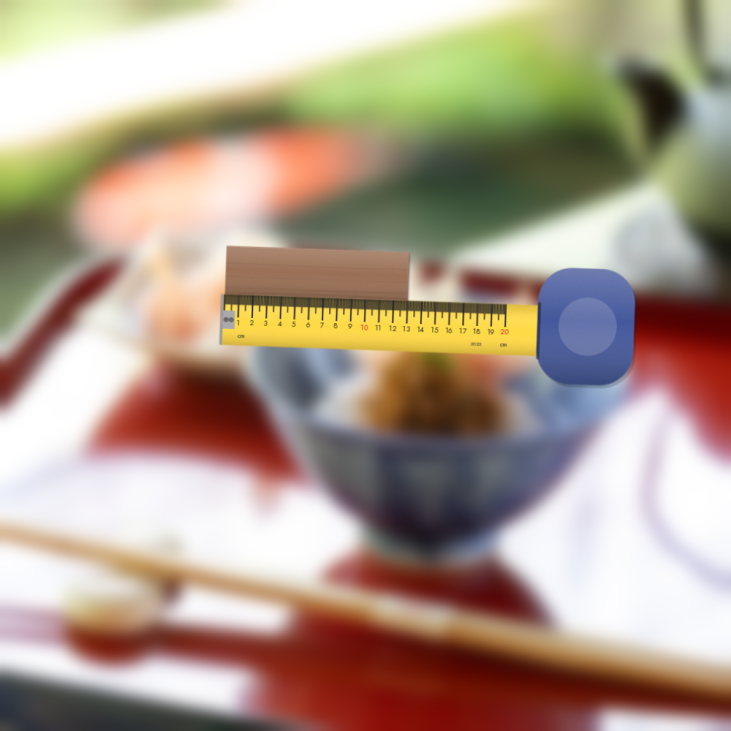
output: 13; cm
